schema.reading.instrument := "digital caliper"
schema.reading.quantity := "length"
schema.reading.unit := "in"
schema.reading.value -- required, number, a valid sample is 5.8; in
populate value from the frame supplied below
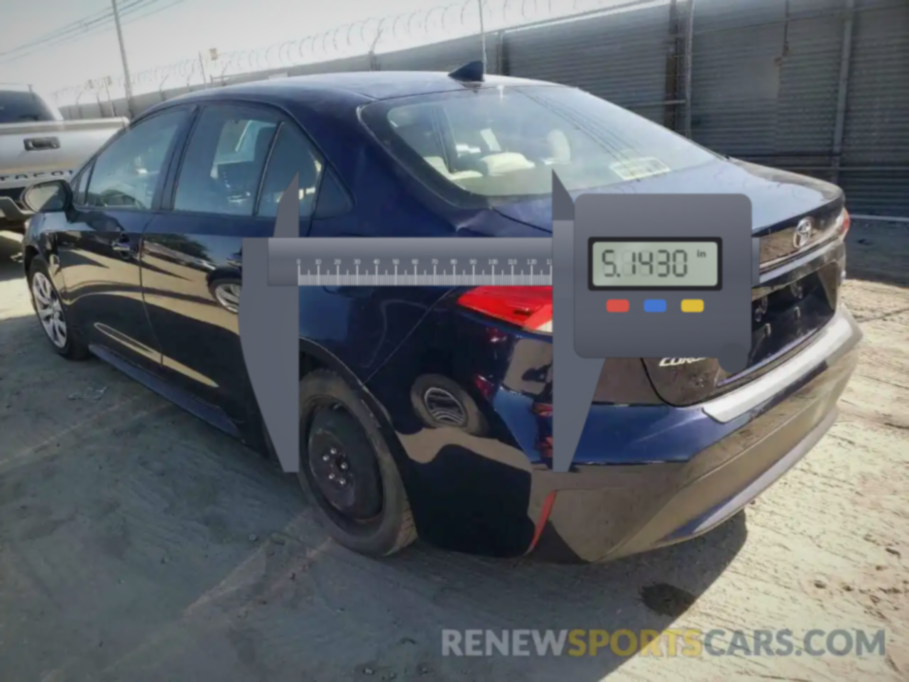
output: 5.1430; in
